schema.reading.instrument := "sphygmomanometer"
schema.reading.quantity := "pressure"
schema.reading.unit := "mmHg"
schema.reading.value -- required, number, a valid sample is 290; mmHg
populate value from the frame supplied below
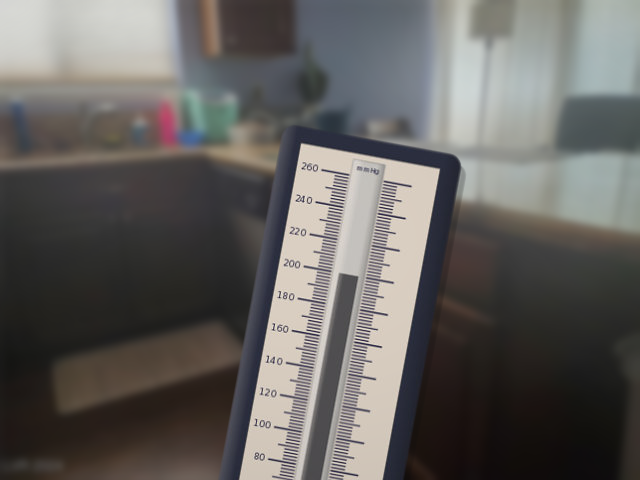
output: 200; mmHg
